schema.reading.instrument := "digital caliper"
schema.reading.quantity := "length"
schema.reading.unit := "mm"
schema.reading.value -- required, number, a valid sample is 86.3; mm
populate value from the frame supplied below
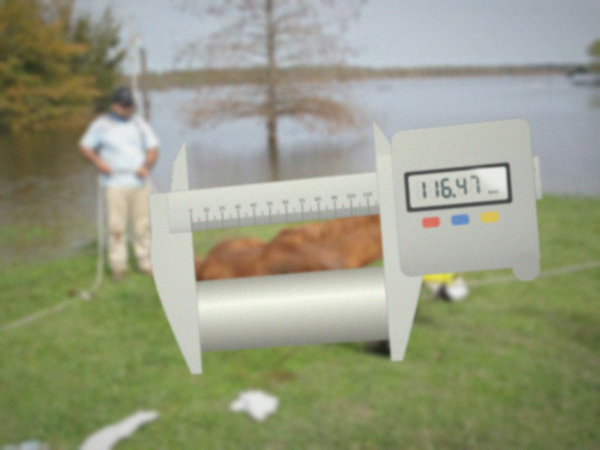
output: 116.47; mm
